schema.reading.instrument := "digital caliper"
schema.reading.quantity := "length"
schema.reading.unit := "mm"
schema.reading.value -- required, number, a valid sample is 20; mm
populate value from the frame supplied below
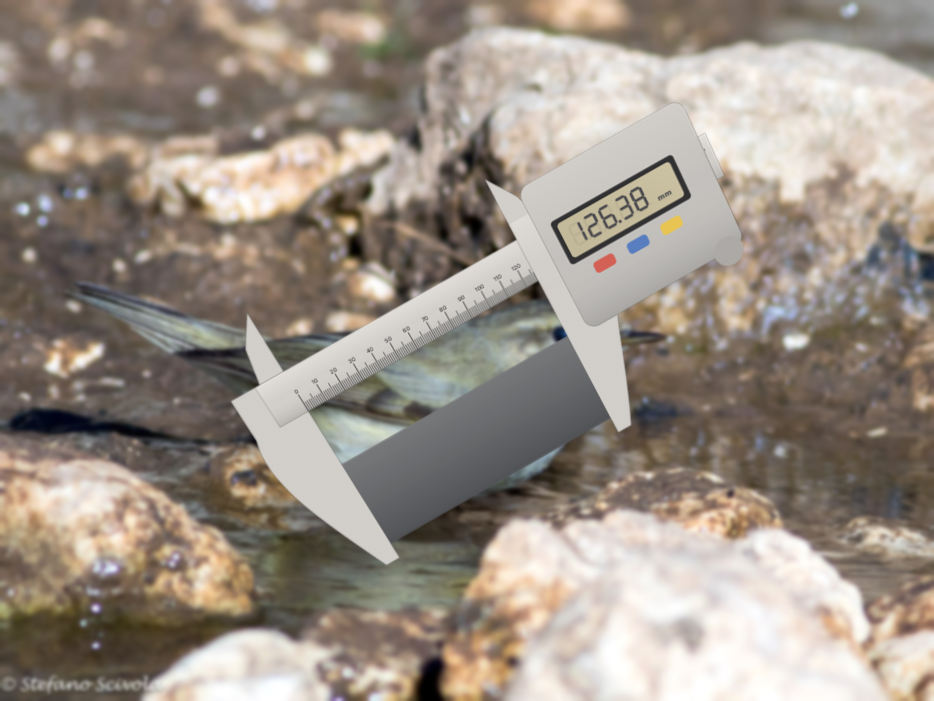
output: 126.38; mm
